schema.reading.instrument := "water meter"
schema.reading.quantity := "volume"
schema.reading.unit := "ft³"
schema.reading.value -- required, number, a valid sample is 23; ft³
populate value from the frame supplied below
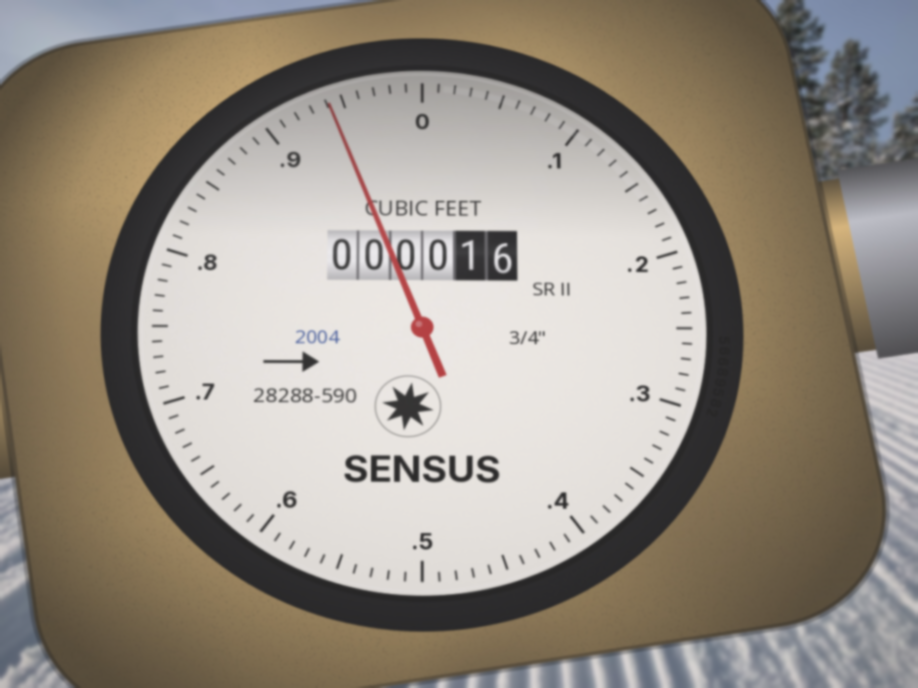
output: 15.94; ft³
